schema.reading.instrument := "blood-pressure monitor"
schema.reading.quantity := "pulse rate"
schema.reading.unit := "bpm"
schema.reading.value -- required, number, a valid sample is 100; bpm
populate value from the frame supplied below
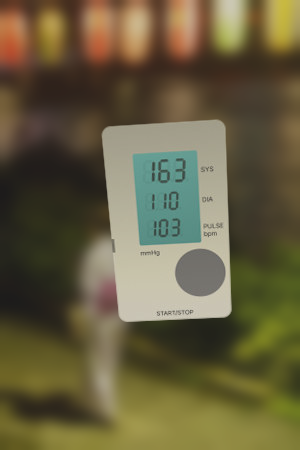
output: 103; bpm
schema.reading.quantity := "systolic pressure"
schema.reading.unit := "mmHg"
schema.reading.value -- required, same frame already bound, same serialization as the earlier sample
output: 163; mmHg
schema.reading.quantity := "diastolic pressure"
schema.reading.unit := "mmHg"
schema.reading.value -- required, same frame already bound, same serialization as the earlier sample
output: 110; mmHg
